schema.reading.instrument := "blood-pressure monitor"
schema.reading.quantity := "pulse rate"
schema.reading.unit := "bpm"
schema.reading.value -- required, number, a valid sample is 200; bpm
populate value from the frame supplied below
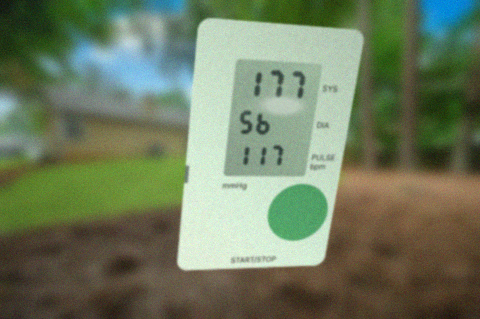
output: 117; bpm
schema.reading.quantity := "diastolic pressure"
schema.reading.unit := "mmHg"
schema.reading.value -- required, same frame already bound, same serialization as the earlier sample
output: 56; mmHg
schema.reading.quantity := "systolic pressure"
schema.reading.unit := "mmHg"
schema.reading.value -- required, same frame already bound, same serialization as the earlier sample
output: 177; mmHg
